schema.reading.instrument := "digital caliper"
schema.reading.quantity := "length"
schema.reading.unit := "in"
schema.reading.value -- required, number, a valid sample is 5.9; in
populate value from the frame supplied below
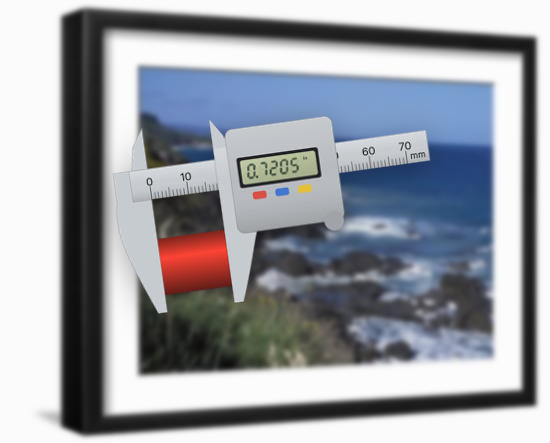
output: 0.7205; in
